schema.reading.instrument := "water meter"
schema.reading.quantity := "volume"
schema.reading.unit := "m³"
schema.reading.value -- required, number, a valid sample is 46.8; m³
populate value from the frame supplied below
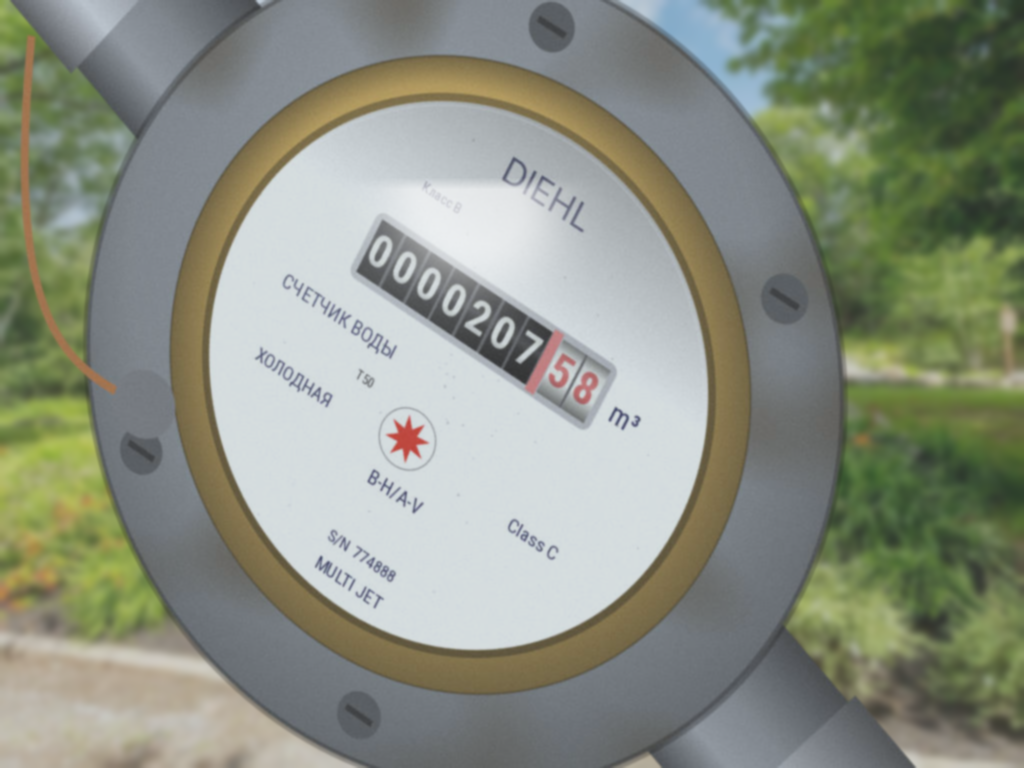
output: 207.58; m³
